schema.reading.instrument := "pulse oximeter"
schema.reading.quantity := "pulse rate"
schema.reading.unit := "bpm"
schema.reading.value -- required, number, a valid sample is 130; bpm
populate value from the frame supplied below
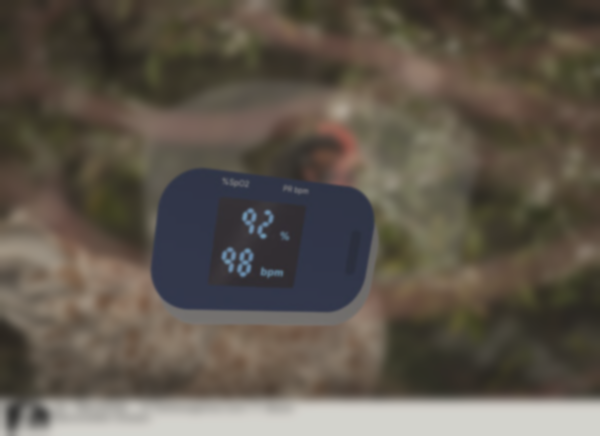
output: 98; bpm
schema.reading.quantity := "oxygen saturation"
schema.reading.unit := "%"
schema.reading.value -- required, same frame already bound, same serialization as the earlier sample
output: 92; %
